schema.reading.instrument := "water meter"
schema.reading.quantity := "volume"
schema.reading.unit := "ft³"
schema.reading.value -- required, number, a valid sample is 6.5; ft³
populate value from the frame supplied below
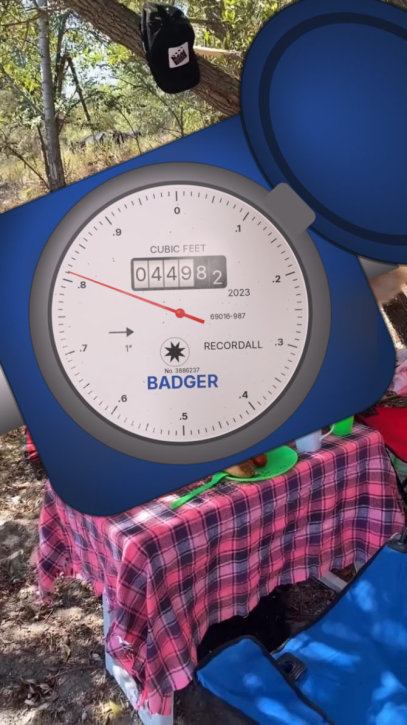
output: 44981.81; ft³
